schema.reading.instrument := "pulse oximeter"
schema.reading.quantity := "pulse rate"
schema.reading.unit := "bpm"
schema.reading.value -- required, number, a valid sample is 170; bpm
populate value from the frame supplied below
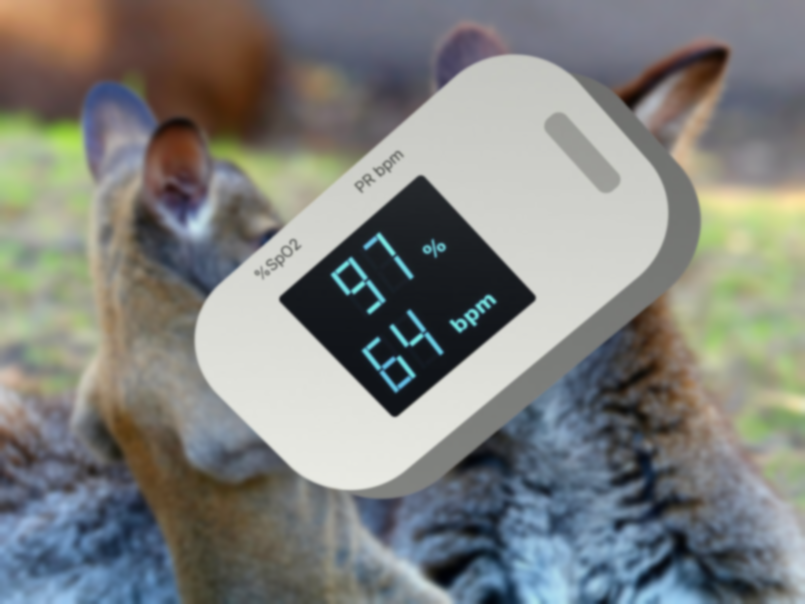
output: 64; bpm
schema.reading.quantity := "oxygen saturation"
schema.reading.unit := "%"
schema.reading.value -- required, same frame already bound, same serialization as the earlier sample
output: 97; %
